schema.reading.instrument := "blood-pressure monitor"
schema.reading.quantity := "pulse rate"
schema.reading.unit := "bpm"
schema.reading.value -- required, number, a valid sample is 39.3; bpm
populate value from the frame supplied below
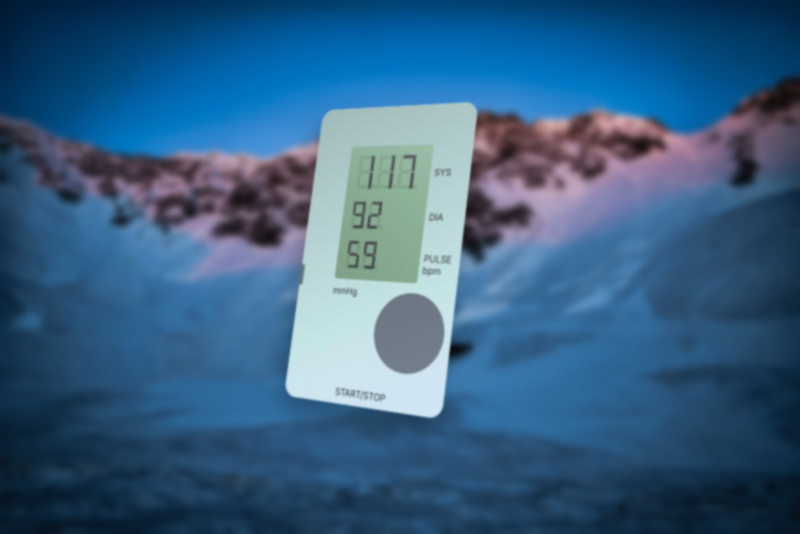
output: 59; bpm
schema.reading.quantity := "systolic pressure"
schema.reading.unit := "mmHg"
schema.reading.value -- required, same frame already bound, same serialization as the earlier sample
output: 117; mmHg
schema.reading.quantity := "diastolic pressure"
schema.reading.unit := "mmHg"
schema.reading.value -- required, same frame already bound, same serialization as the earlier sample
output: 92; mmHg
